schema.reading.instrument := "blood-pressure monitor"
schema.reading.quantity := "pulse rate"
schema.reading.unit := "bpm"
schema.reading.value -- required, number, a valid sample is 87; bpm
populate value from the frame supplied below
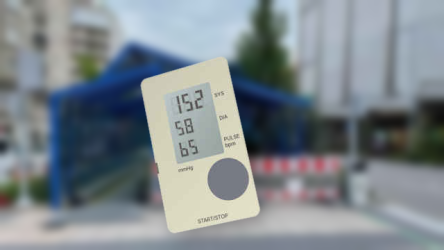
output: 65; bpm
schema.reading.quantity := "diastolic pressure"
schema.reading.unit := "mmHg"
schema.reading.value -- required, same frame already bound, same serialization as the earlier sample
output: 58; mmHg
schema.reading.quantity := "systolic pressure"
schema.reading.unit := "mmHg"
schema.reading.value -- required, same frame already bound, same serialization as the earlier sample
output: 152; mmHg
